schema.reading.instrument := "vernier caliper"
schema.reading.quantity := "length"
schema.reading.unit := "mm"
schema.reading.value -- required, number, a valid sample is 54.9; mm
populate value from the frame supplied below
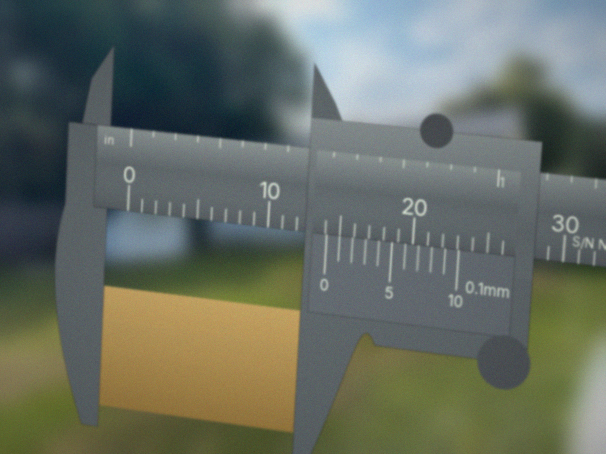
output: 14.1; mm
